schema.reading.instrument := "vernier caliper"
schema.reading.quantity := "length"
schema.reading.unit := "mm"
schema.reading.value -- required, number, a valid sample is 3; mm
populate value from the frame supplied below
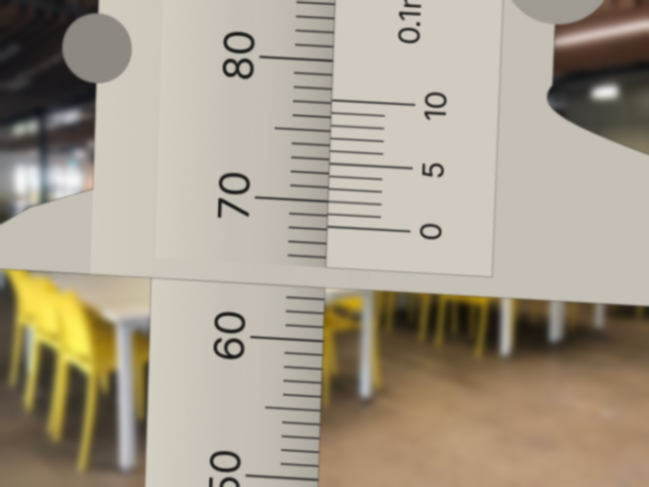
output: 68.2; mm
